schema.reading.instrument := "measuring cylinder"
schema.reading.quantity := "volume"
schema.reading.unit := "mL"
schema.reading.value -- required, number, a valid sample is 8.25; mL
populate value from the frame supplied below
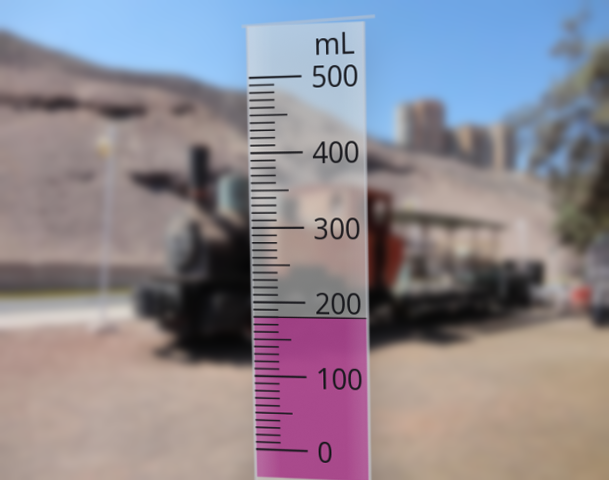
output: 180; mL
